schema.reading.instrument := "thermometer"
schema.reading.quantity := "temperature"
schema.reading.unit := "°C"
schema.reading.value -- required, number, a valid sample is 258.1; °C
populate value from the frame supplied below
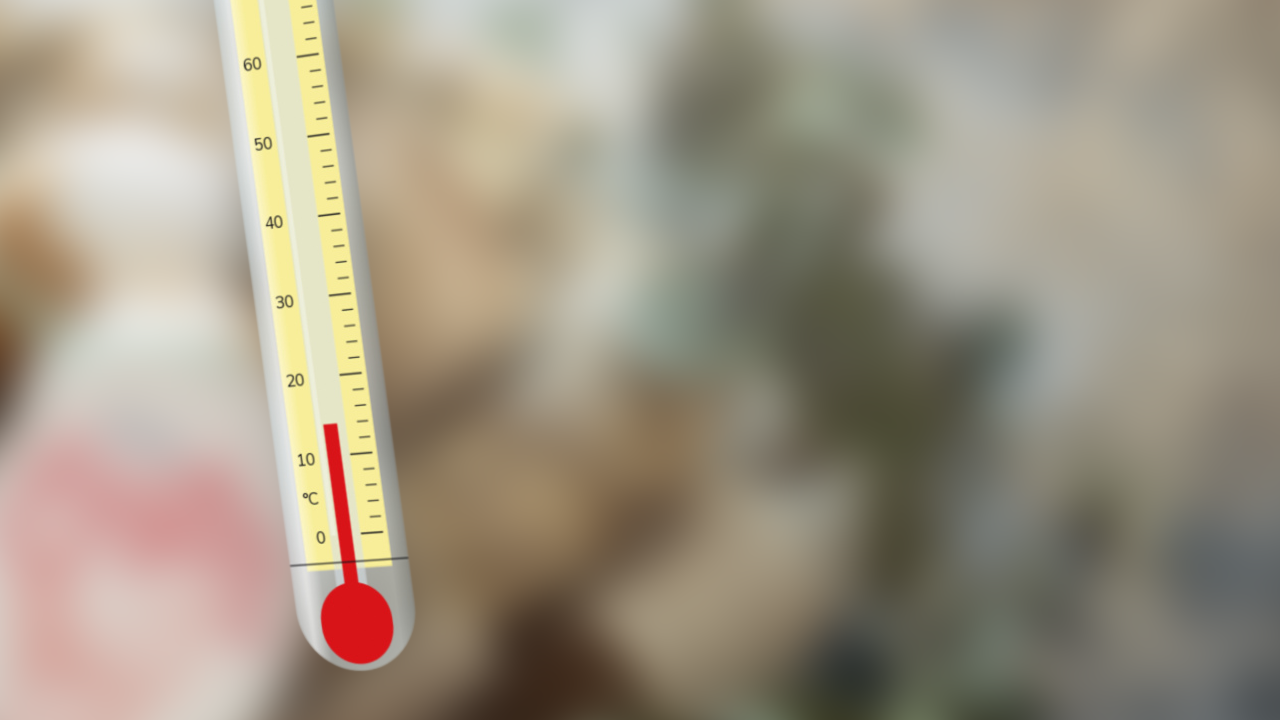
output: 14; °C
